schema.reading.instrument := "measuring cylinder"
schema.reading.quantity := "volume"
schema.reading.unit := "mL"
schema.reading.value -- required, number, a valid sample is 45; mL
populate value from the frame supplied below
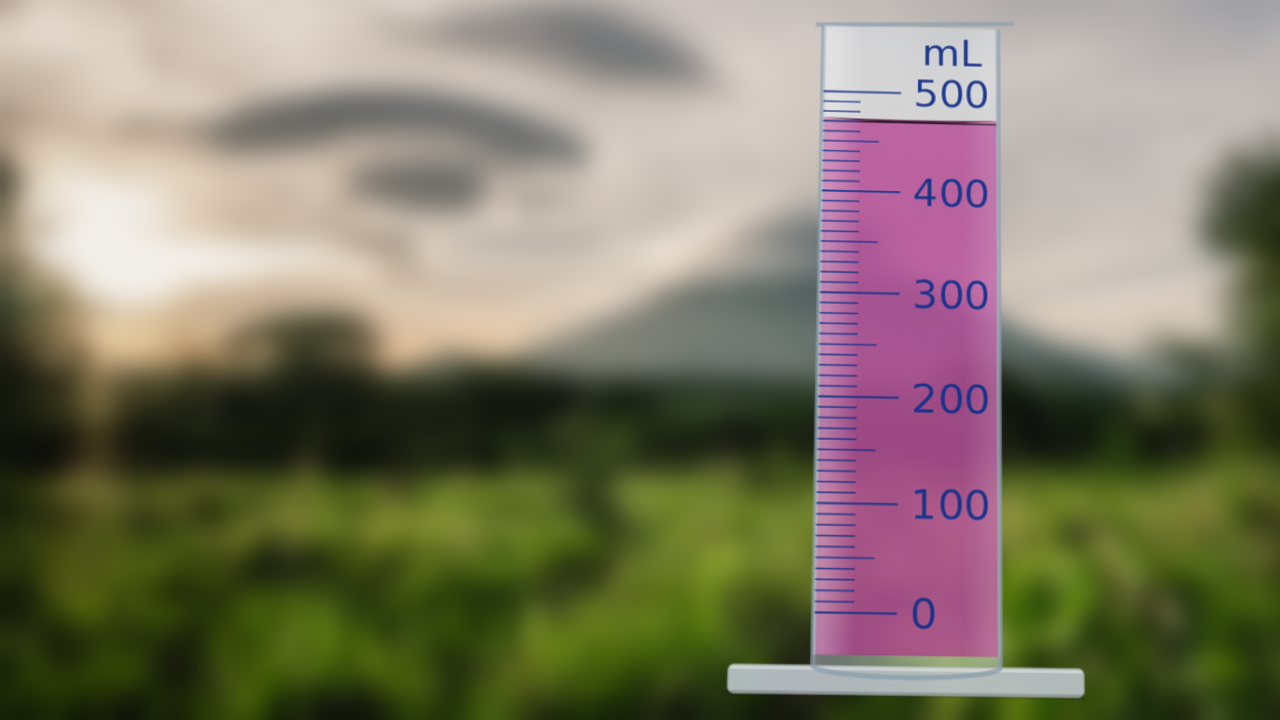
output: 470; mL
